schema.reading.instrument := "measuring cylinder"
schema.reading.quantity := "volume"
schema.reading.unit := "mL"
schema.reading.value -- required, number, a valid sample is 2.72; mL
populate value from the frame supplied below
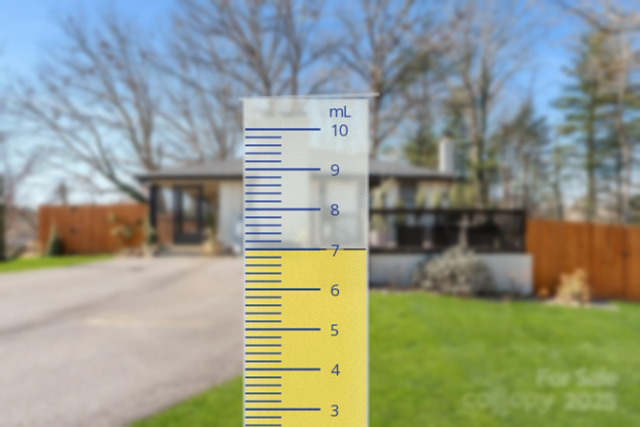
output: 7; mL
